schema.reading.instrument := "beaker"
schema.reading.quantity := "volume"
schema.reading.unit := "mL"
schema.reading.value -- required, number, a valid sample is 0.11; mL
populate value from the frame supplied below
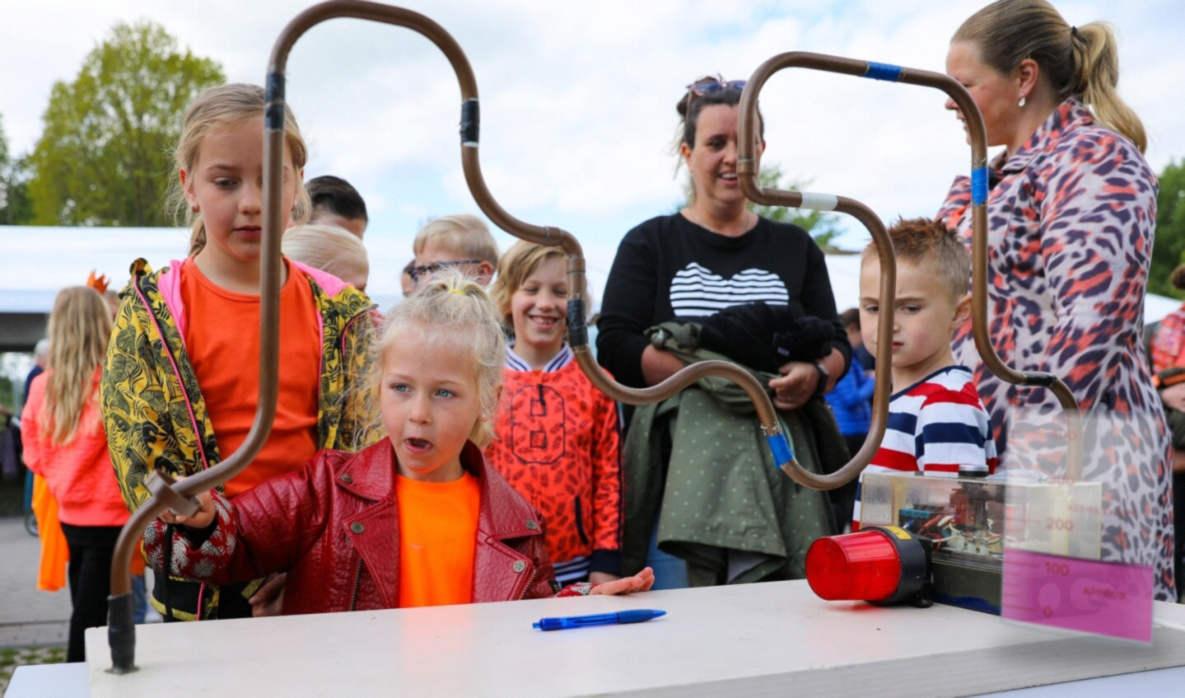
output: 125; mL
